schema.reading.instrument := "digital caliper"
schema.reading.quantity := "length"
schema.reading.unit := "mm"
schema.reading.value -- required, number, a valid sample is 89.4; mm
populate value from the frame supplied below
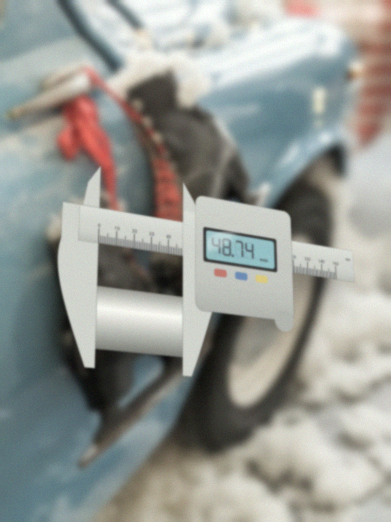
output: 48.74; mm
